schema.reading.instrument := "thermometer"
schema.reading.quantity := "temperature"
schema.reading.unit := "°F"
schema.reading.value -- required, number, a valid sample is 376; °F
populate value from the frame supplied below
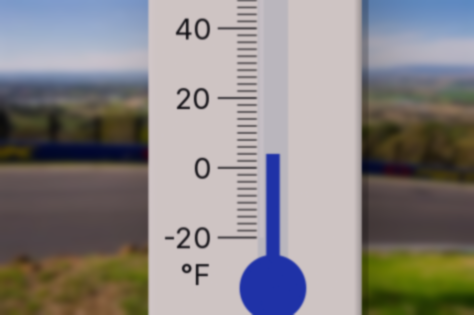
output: 4; °F
